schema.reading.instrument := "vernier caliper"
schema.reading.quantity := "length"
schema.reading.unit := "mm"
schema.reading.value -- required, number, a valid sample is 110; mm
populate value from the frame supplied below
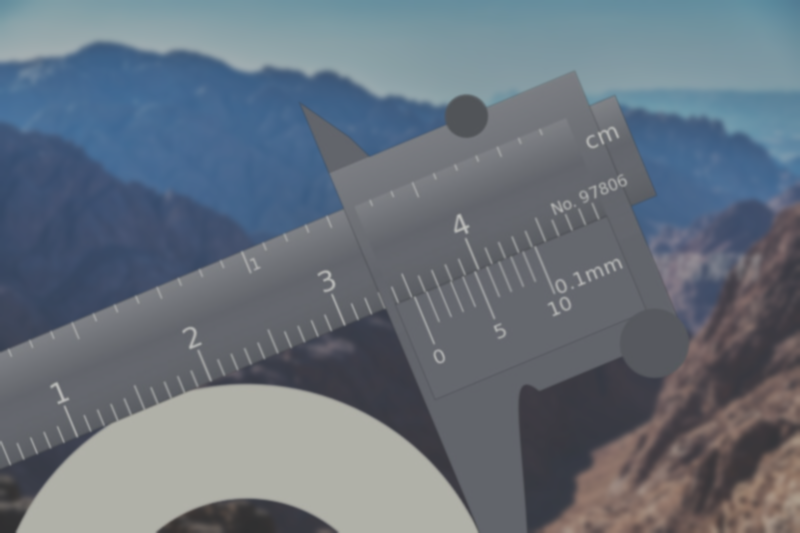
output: 35.2; mm
